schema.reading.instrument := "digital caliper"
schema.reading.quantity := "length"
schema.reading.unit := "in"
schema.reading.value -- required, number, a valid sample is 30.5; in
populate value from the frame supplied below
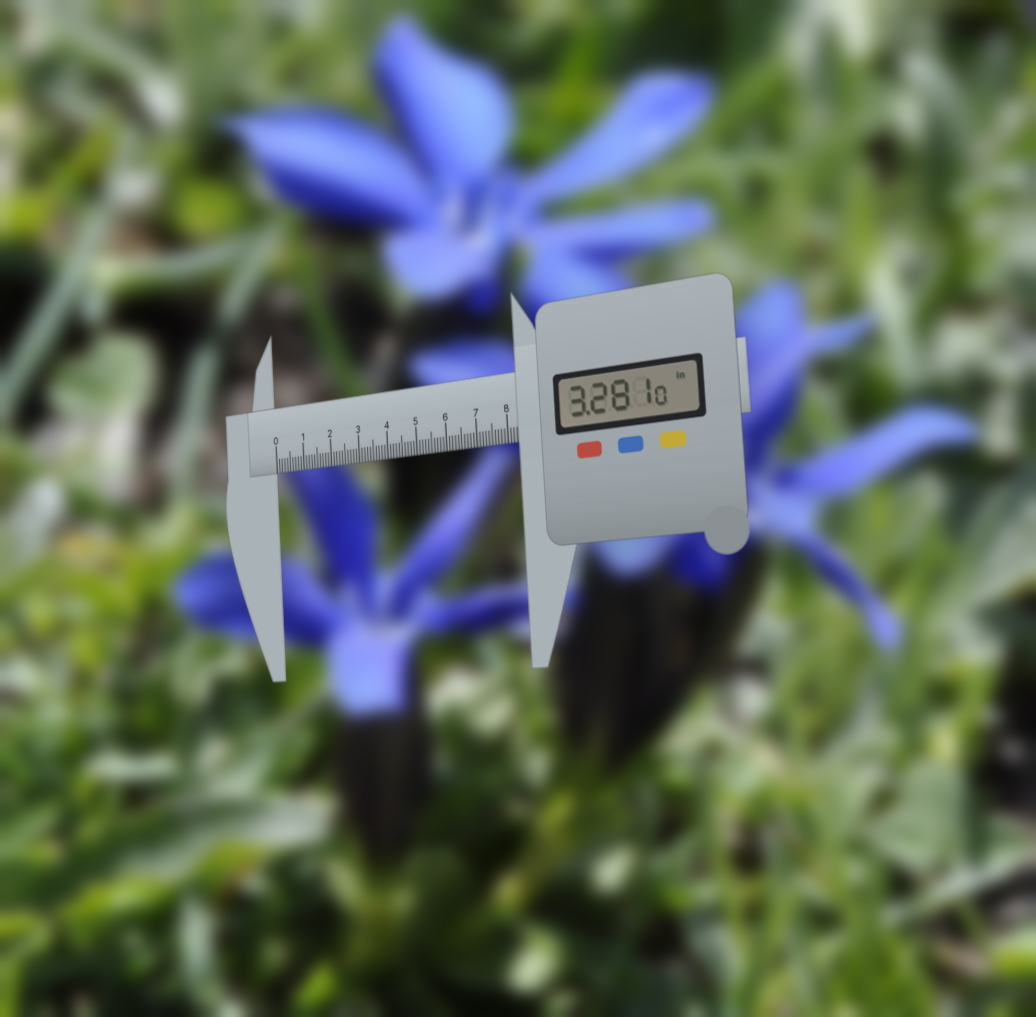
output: 3.2810; in
